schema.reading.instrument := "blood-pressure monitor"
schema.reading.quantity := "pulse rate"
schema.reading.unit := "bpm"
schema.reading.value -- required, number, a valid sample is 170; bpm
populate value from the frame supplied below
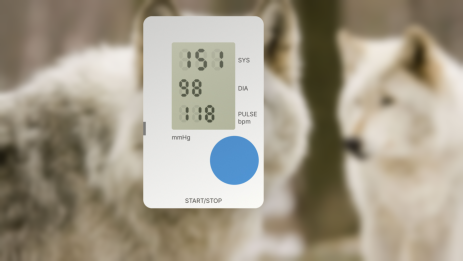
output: 118; bpm
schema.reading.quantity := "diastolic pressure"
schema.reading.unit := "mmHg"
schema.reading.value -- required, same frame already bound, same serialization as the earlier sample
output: 98; mmHg
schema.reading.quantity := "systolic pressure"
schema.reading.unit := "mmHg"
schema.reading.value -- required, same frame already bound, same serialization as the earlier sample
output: 151; mmHg
